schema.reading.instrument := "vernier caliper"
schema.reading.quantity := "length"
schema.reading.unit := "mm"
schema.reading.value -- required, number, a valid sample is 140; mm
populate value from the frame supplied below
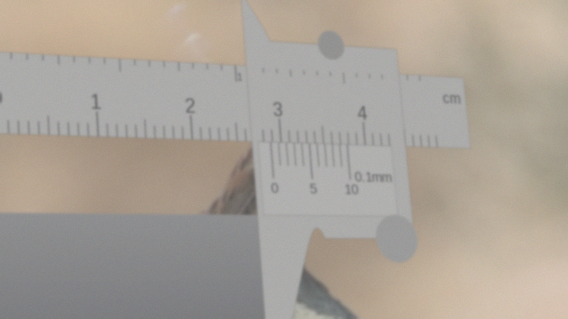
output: 28.8; mm
